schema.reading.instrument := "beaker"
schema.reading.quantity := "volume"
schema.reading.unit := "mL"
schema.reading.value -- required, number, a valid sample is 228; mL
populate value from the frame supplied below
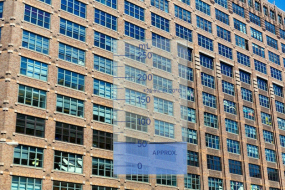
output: 50; mL
